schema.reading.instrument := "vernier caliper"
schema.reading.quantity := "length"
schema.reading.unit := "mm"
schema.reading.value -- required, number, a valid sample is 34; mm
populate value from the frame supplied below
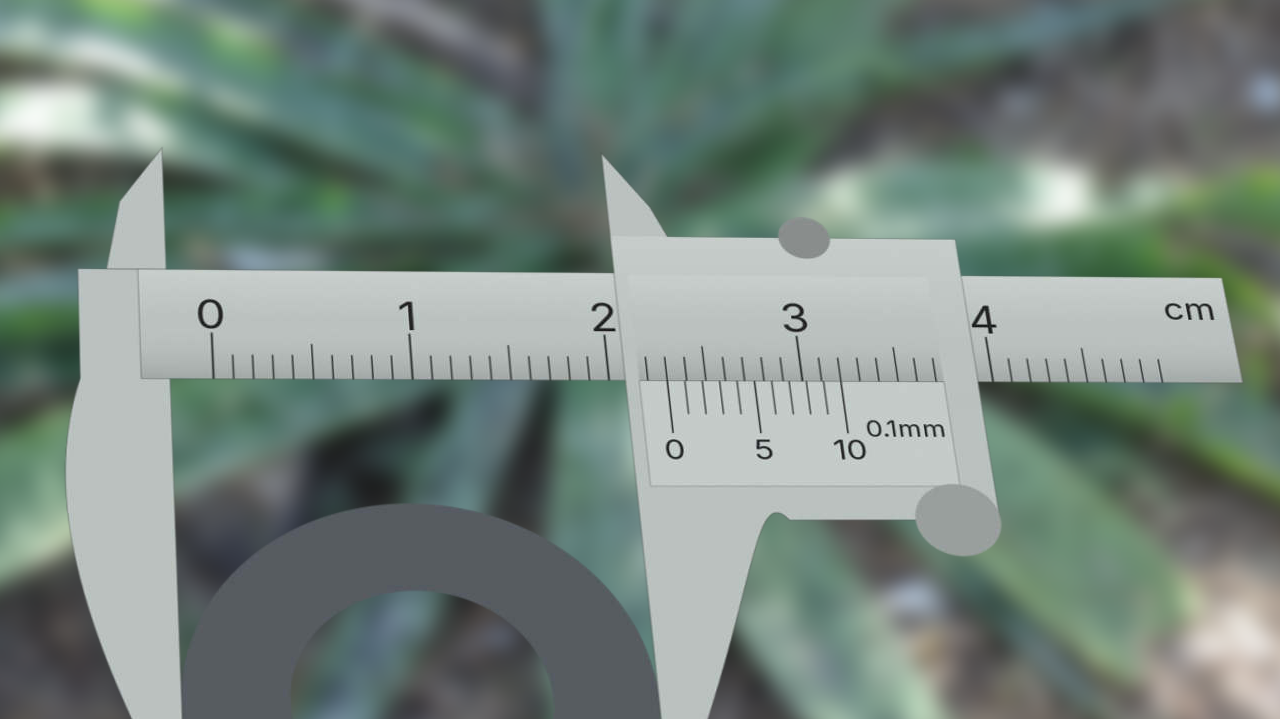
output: 23.0; mm
